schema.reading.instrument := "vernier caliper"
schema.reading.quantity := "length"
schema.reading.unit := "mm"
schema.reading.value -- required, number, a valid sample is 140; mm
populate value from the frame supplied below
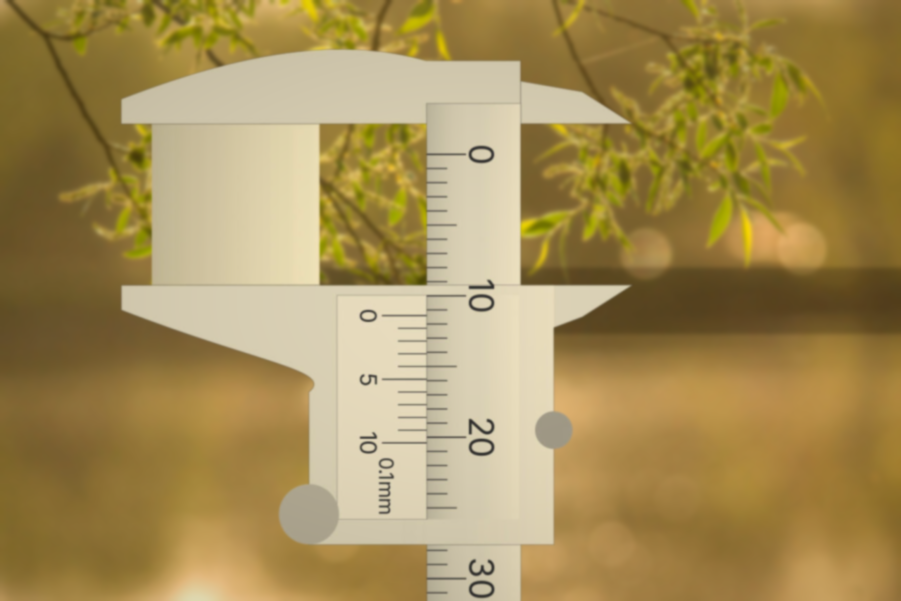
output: 11.4; mm
